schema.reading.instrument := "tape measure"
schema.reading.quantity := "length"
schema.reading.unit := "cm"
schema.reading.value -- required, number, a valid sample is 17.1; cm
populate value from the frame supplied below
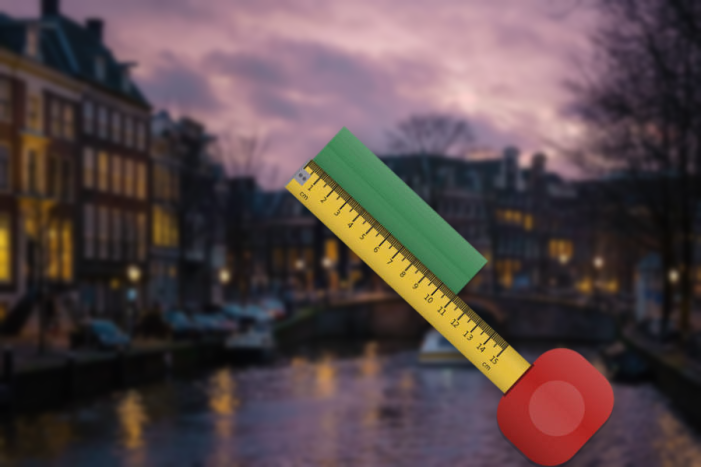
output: 11; cm
